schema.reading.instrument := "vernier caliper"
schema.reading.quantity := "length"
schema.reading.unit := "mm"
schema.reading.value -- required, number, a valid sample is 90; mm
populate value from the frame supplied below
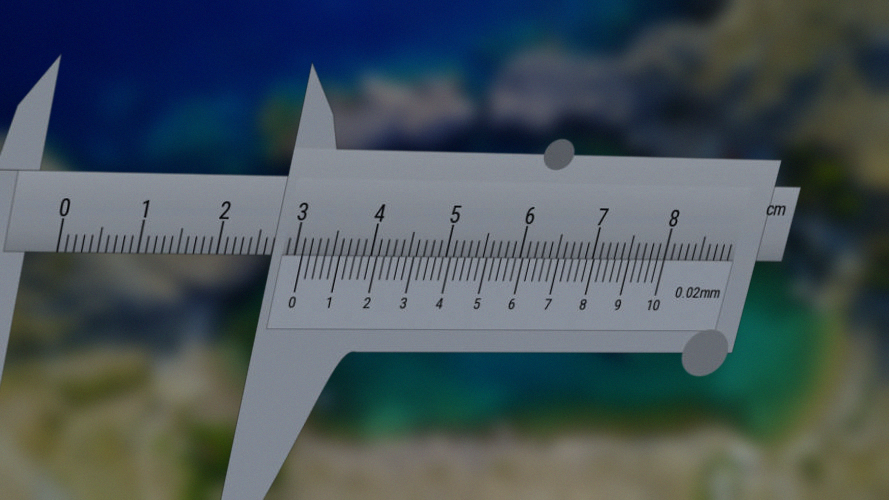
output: 31.0; mm
